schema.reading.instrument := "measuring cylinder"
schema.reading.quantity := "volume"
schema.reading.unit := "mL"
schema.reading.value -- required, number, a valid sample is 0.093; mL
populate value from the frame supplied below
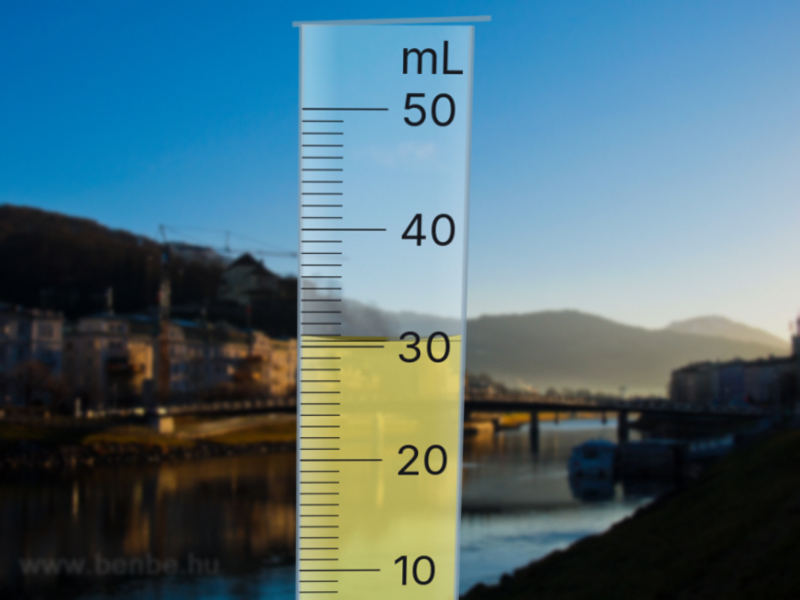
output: 30.5; mL
